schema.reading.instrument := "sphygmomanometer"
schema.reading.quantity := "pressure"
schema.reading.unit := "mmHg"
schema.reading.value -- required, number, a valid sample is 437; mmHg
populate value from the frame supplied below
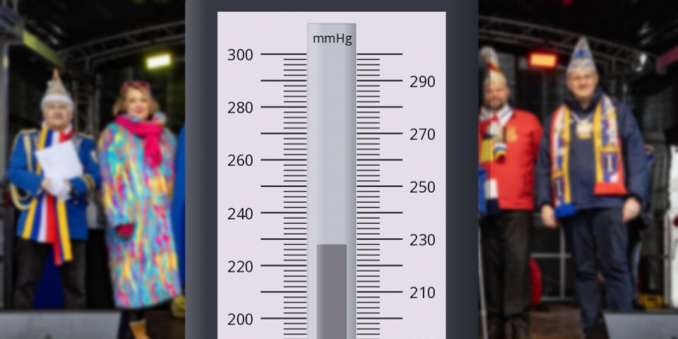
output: 228; mmHg
